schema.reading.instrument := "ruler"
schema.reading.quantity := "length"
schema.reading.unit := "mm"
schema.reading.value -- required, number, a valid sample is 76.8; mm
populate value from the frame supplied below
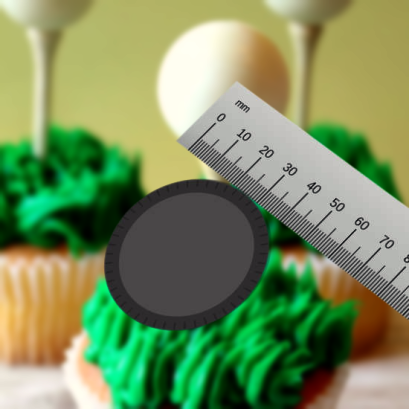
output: 50; mm
